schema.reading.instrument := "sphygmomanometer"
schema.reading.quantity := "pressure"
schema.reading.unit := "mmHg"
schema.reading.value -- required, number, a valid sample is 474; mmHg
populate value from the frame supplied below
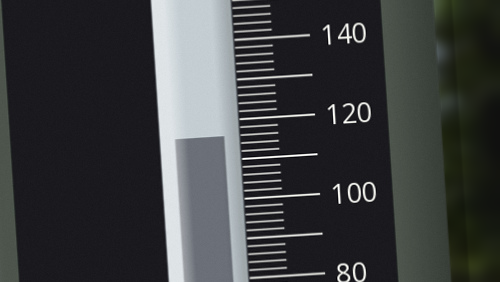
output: 116; mmHg
